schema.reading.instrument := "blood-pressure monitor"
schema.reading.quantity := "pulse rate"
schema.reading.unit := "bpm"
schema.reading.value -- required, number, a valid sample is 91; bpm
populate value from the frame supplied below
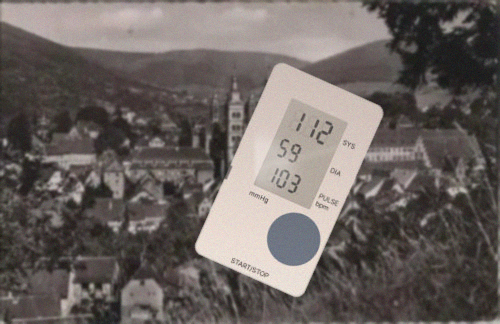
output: 103; bpm
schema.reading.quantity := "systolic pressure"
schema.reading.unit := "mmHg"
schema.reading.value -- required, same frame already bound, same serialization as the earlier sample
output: 112; mmHg
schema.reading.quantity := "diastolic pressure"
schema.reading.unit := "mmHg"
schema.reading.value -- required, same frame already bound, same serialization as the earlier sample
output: 59; mmHg
